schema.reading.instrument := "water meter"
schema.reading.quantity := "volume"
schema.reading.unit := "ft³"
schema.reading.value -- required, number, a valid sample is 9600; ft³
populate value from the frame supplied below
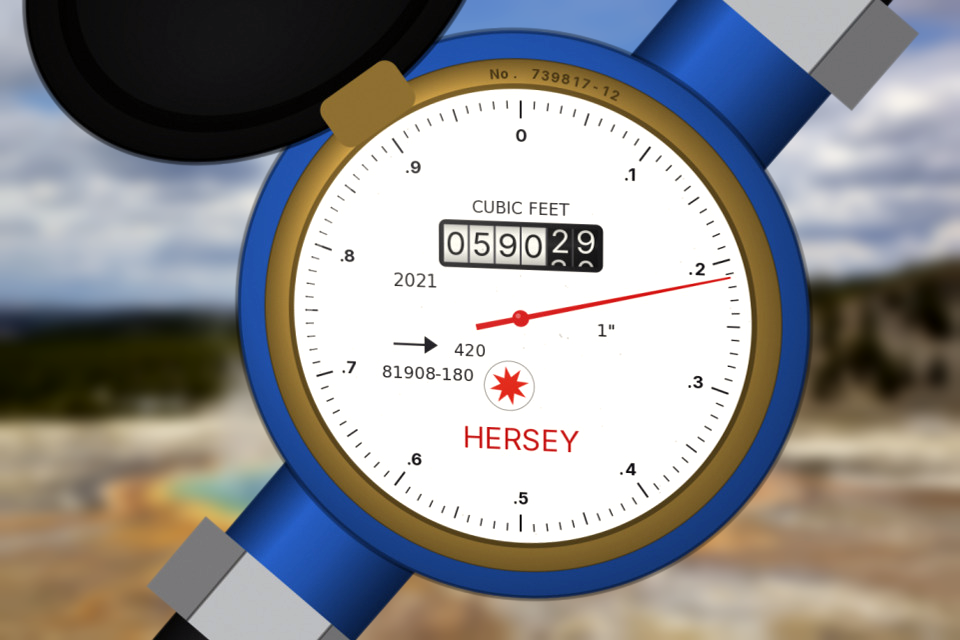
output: 59029.21; ft³
